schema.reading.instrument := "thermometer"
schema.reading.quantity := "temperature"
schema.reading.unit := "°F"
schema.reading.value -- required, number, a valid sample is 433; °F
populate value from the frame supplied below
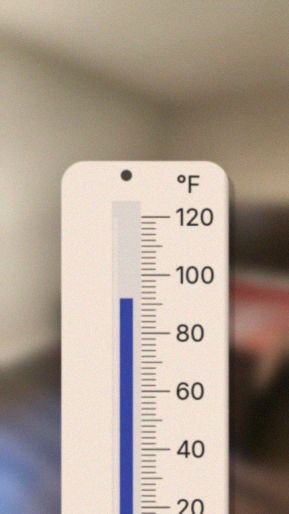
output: 92; °F
